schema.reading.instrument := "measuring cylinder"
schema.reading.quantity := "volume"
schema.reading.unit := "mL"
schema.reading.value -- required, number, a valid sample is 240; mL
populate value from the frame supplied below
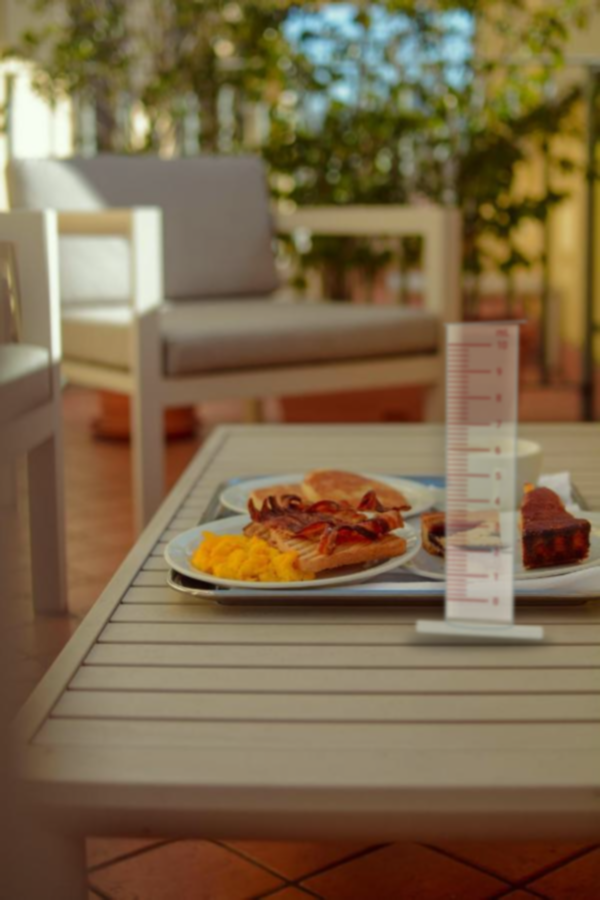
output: 2; mL
